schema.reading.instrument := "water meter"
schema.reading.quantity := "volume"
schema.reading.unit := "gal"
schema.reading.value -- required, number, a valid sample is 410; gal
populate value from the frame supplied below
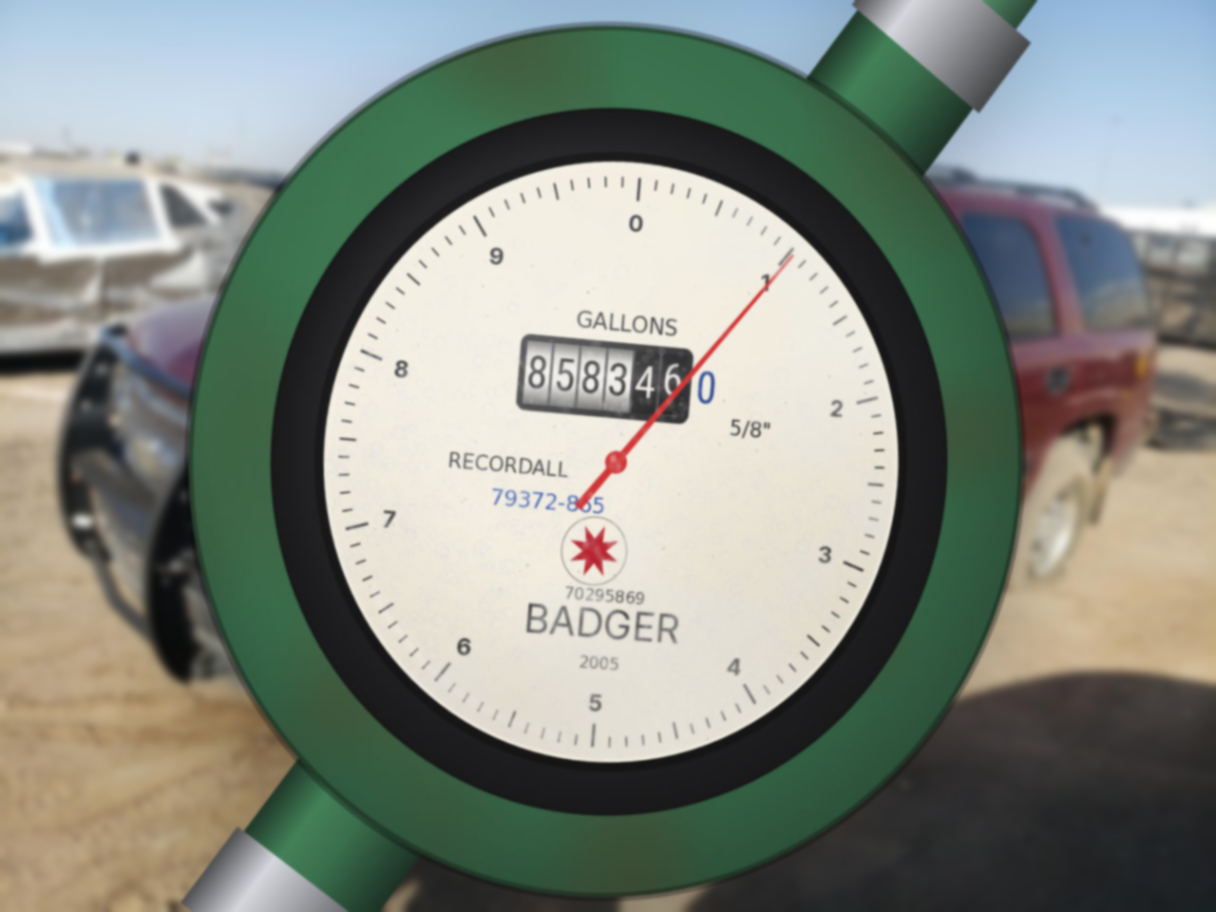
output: 8583461.0; gal
